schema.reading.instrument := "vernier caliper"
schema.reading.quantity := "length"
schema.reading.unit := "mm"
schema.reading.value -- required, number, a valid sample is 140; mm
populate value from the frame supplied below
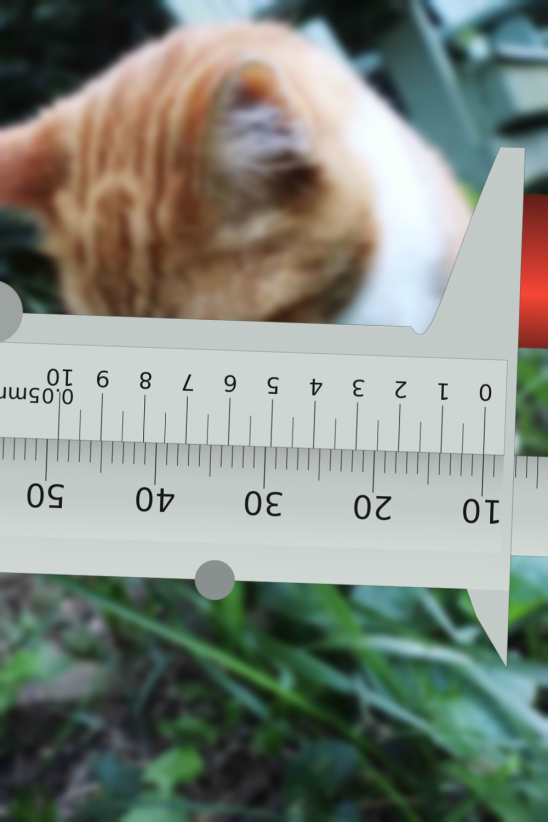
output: 10.0; mm
